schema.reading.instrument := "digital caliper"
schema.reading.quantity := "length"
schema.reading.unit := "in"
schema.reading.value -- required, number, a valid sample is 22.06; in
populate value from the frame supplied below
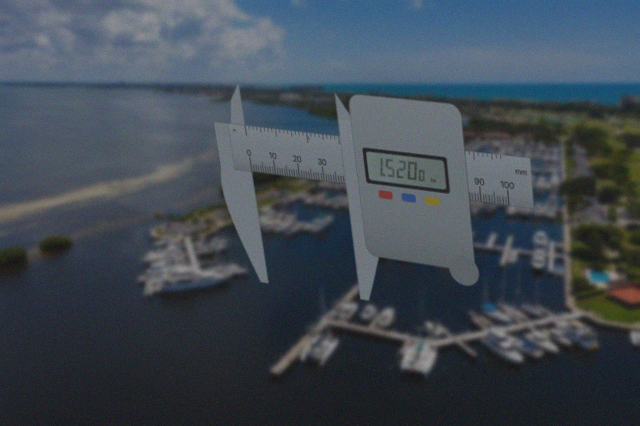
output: 1.5200; in
